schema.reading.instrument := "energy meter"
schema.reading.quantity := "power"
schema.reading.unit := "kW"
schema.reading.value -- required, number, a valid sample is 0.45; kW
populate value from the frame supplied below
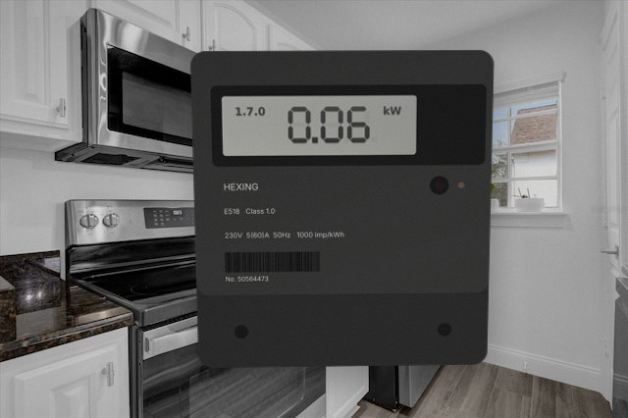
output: 0.06; kW
